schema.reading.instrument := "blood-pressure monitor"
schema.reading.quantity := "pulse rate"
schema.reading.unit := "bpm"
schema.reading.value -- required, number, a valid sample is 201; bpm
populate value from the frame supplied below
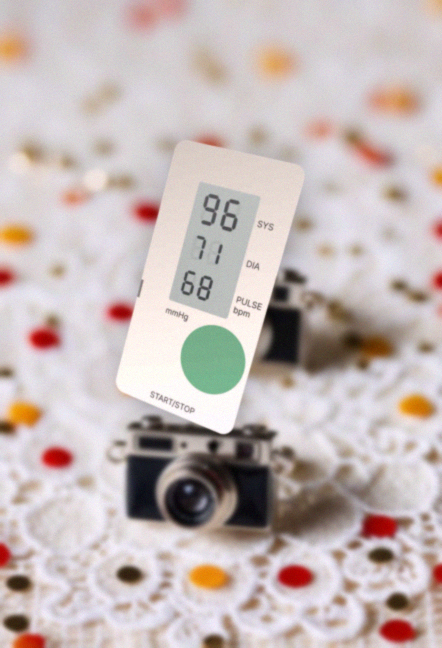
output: 68; bpm
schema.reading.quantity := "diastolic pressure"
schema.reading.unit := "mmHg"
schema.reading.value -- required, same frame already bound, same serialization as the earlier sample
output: 71; mmHg
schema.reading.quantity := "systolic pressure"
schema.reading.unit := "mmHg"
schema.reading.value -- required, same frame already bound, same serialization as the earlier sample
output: 96; mmHg
